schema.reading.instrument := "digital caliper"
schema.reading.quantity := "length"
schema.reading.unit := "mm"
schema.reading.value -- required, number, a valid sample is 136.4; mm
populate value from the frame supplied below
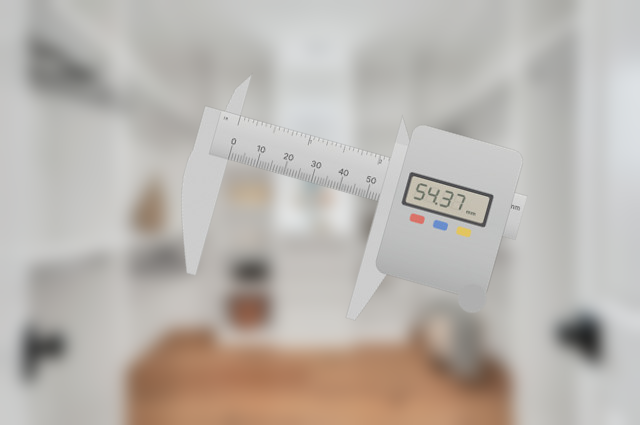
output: 54.37; mm
